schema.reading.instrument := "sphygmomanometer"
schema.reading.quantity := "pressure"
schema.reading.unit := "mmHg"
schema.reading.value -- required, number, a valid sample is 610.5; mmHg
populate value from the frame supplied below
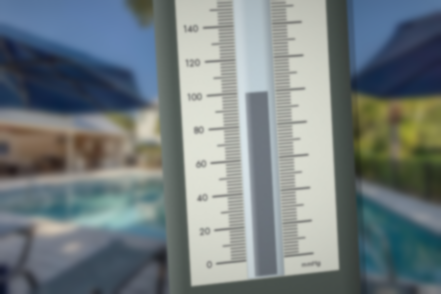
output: 100; mmHg
